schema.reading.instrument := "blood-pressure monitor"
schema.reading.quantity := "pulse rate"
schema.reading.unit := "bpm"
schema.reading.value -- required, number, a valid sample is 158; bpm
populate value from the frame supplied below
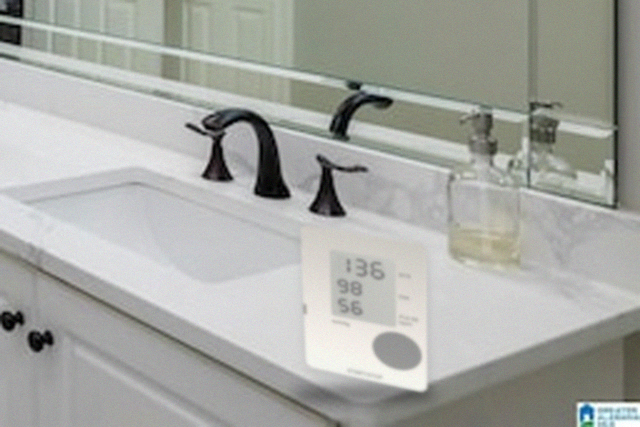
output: 56; bpm
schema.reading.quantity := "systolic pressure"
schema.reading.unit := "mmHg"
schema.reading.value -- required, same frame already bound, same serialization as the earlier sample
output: 136; mmHg
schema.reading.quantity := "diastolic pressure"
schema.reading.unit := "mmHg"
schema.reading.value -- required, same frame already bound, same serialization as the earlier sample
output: 98; mmHg
